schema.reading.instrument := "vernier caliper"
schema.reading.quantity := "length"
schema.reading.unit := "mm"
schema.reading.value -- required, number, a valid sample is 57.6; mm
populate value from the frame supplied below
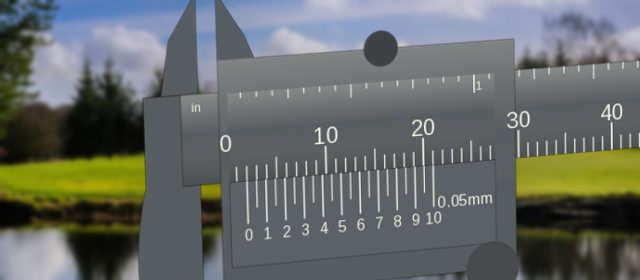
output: 2.0; mm
